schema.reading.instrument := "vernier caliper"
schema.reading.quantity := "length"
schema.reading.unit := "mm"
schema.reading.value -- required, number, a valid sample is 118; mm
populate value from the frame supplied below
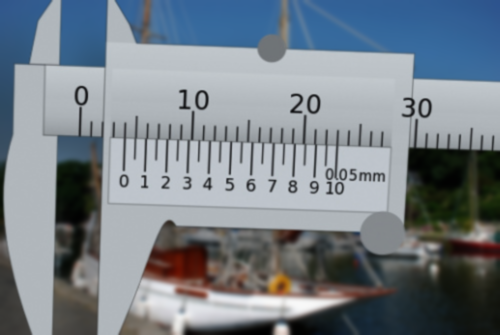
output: 4.0; mm
